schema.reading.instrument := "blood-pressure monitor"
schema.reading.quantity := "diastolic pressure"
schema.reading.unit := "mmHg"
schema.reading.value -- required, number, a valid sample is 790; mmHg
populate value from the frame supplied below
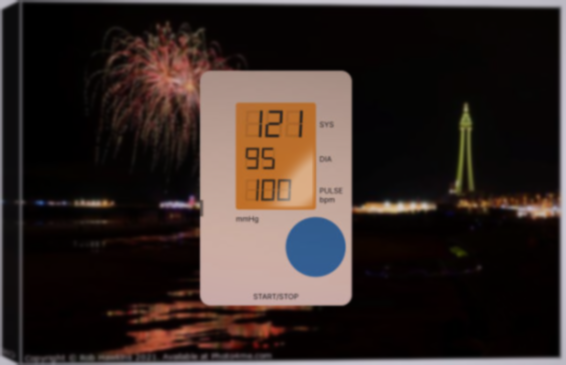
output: 95; mmHg
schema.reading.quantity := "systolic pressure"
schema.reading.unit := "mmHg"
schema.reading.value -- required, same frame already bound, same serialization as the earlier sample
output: 121; mmHg
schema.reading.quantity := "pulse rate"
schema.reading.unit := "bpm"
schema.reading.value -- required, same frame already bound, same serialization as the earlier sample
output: 100; bpm
